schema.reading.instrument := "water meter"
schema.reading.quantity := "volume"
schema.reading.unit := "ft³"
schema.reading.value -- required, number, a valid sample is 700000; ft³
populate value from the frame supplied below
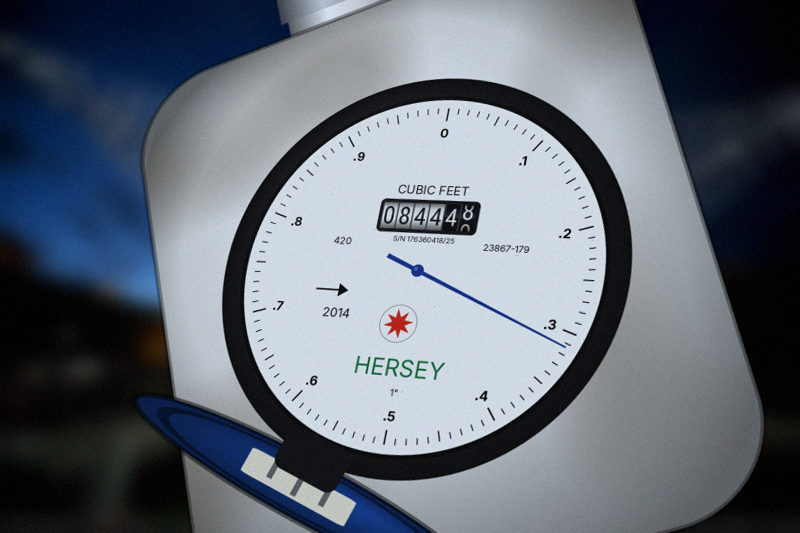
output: 84448.31; ft³
